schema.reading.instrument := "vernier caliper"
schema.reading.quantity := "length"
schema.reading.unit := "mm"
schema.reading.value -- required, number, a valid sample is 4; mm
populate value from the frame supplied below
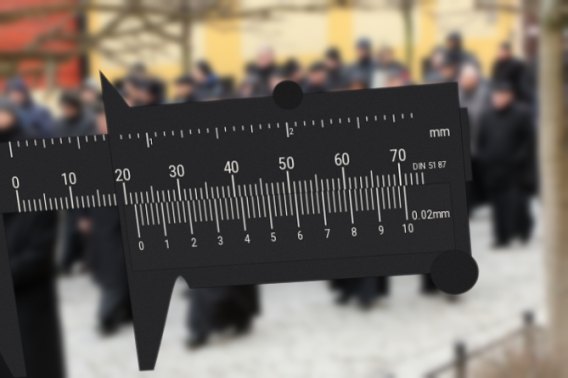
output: 21.6; mm
